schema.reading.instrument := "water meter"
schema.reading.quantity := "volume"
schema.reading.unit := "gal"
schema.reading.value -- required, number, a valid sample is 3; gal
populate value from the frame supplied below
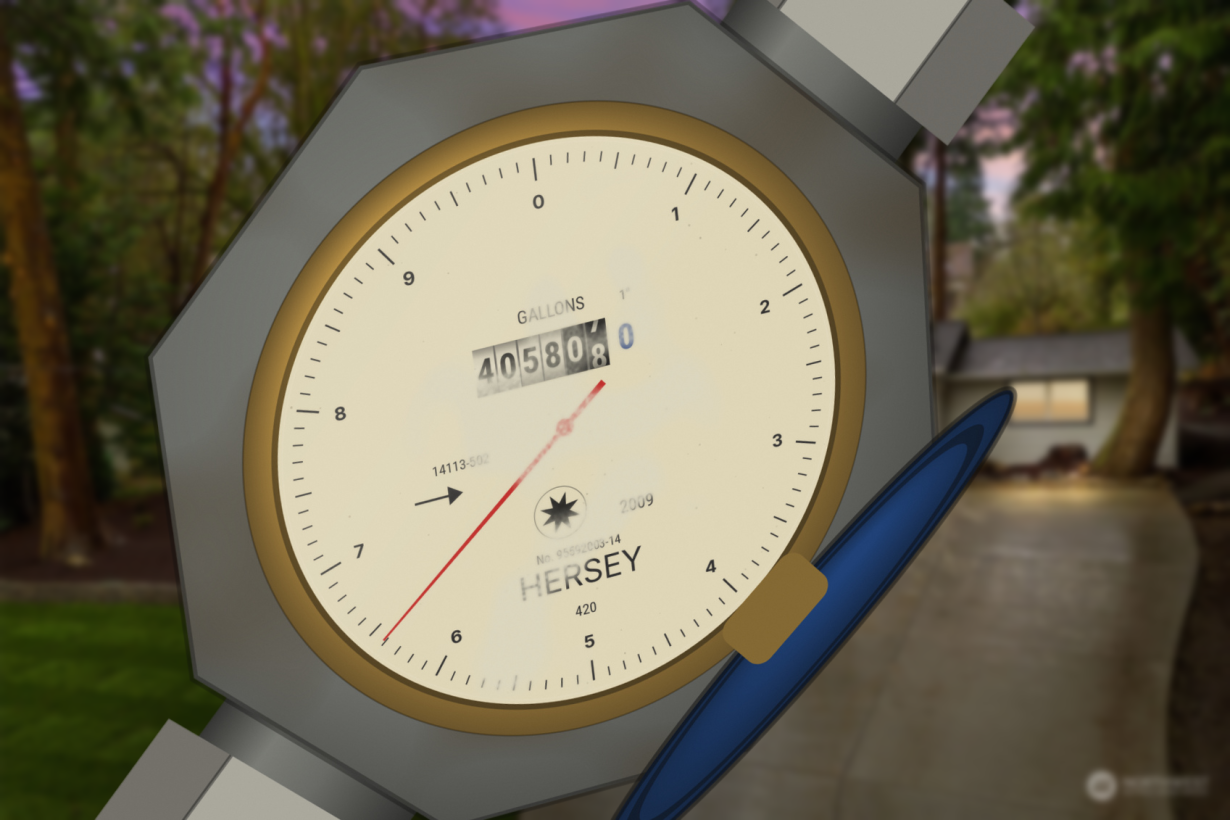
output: 4058076.4; gal
